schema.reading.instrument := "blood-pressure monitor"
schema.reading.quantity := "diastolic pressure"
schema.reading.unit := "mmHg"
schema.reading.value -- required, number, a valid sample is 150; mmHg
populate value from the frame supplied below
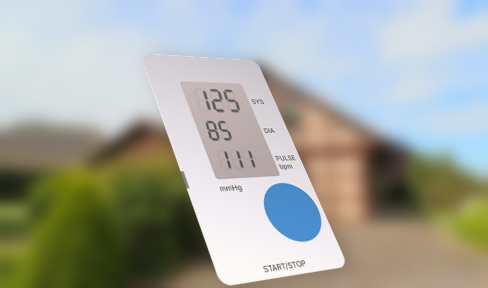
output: 85; mmHg
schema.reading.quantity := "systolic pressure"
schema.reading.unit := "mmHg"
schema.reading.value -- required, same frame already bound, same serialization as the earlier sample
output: 125; mmHg
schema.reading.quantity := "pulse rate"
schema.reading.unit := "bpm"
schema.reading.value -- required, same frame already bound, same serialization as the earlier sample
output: 111; bpm
